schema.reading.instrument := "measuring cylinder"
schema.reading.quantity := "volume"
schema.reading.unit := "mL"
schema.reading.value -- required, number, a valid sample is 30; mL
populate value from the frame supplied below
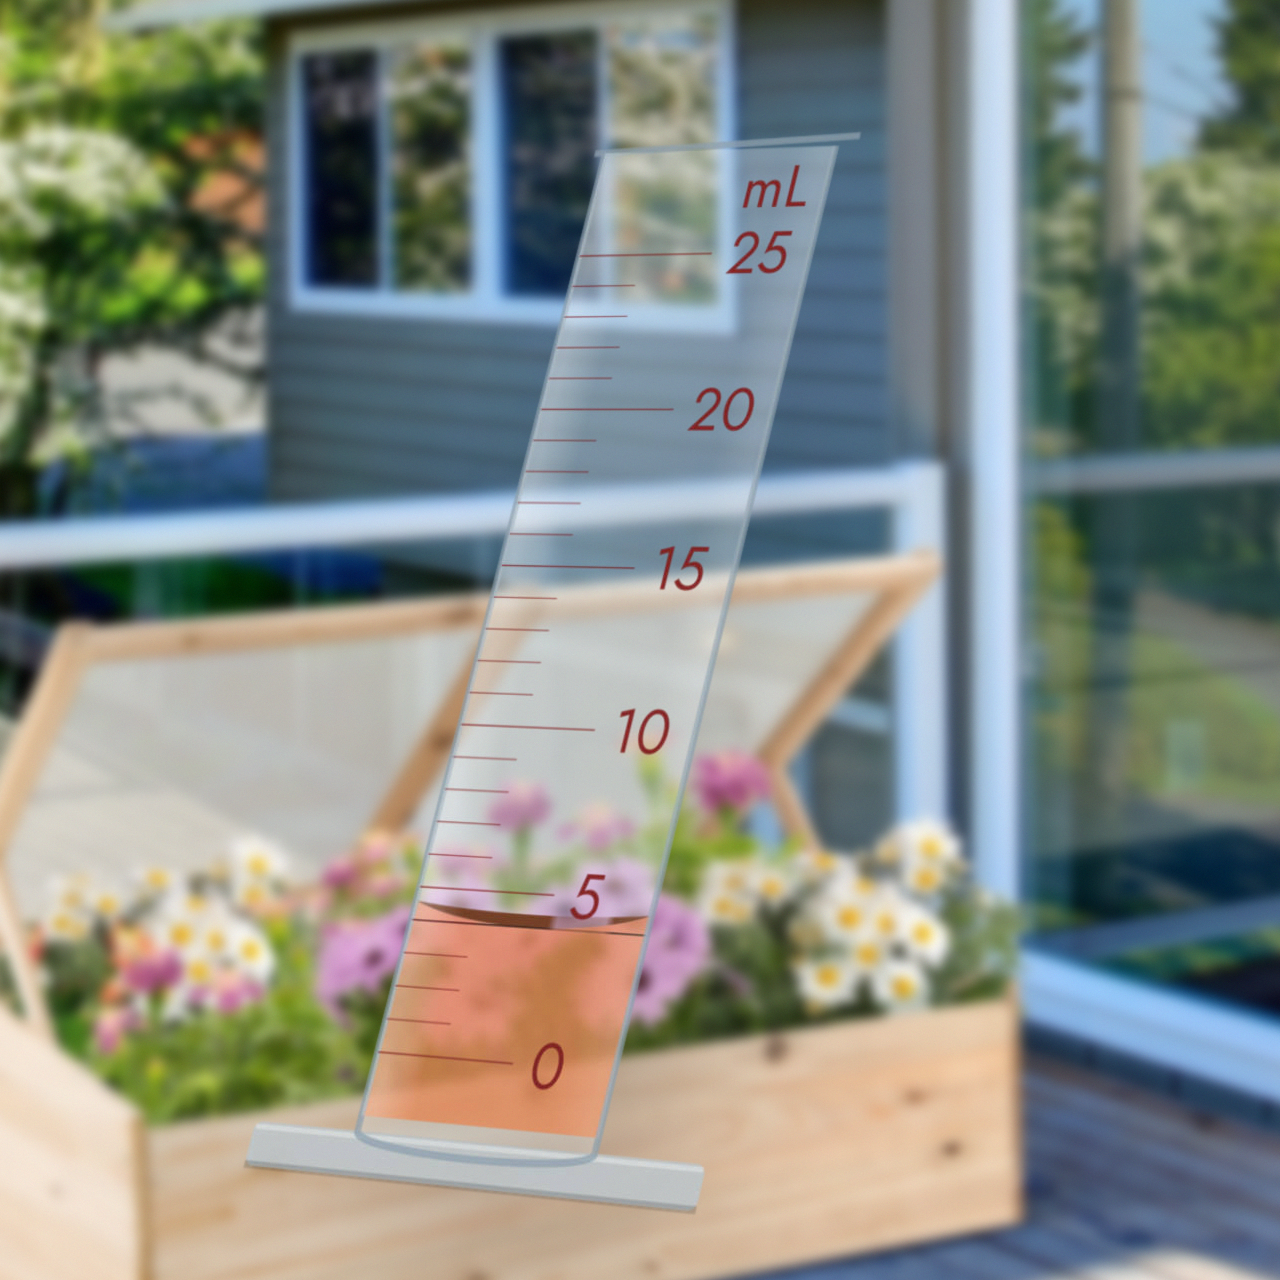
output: 4; mL
